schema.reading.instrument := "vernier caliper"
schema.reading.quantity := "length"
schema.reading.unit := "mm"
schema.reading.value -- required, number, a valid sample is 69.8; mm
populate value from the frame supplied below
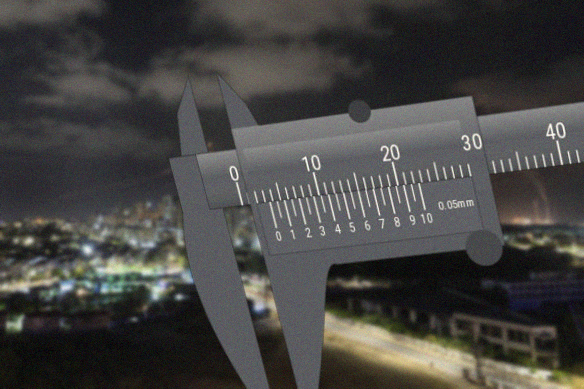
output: 3.6; mm
